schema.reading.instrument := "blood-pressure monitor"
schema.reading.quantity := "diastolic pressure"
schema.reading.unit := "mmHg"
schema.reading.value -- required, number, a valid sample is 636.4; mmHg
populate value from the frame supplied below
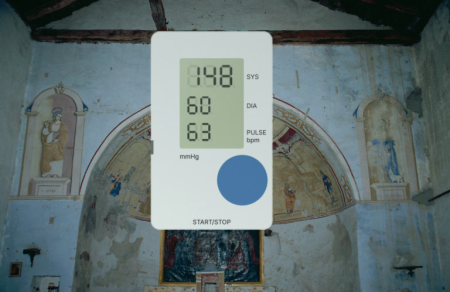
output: 60; mmHg
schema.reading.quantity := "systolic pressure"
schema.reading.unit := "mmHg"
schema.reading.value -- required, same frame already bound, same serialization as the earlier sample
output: 148; mmHg
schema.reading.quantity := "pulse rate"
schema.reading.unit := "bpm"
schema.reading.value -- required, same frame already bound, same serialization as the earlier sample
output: 63; bpm
